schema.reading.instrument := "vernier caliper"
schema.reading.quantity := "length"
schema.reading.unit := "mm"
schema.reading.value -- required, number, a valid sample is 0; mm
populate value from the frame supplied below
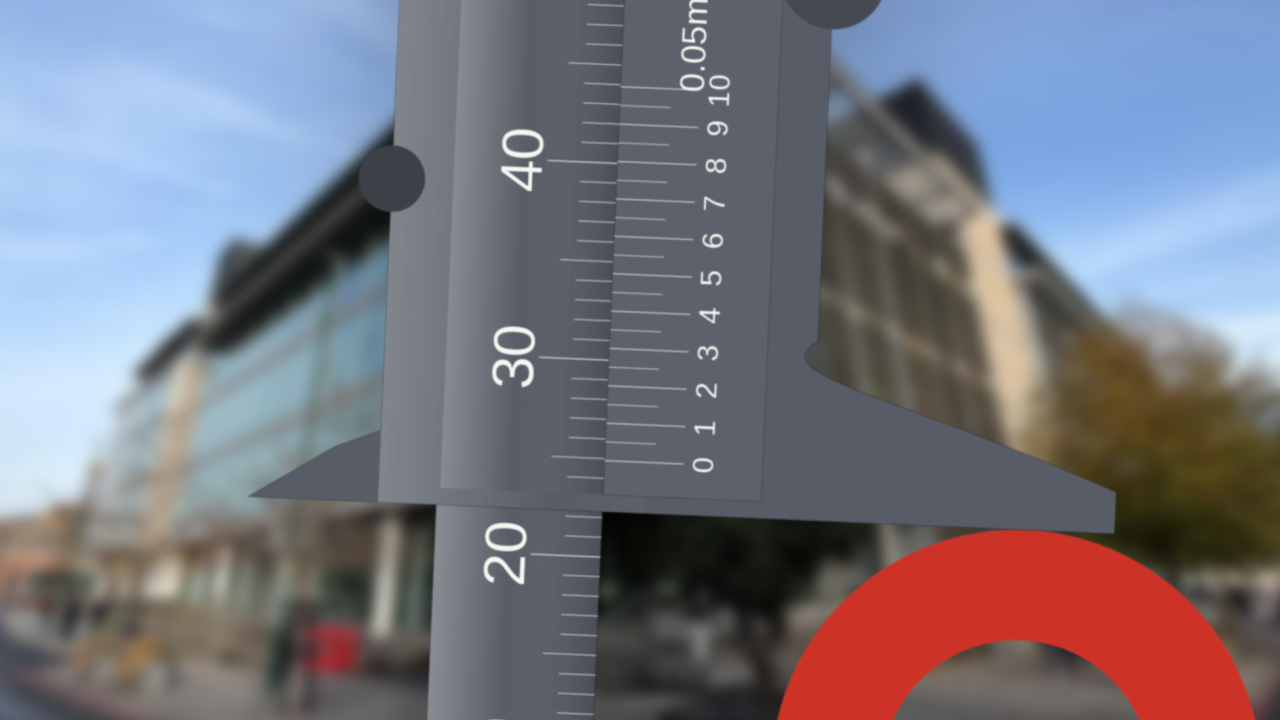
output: 24.9; mm
